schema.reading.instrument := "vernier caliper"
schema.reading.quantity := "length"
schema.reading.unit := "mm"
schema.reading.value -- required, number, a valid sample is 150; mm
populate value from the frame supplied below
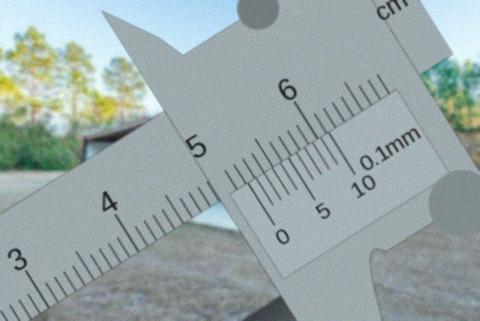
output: 52.2; mm
